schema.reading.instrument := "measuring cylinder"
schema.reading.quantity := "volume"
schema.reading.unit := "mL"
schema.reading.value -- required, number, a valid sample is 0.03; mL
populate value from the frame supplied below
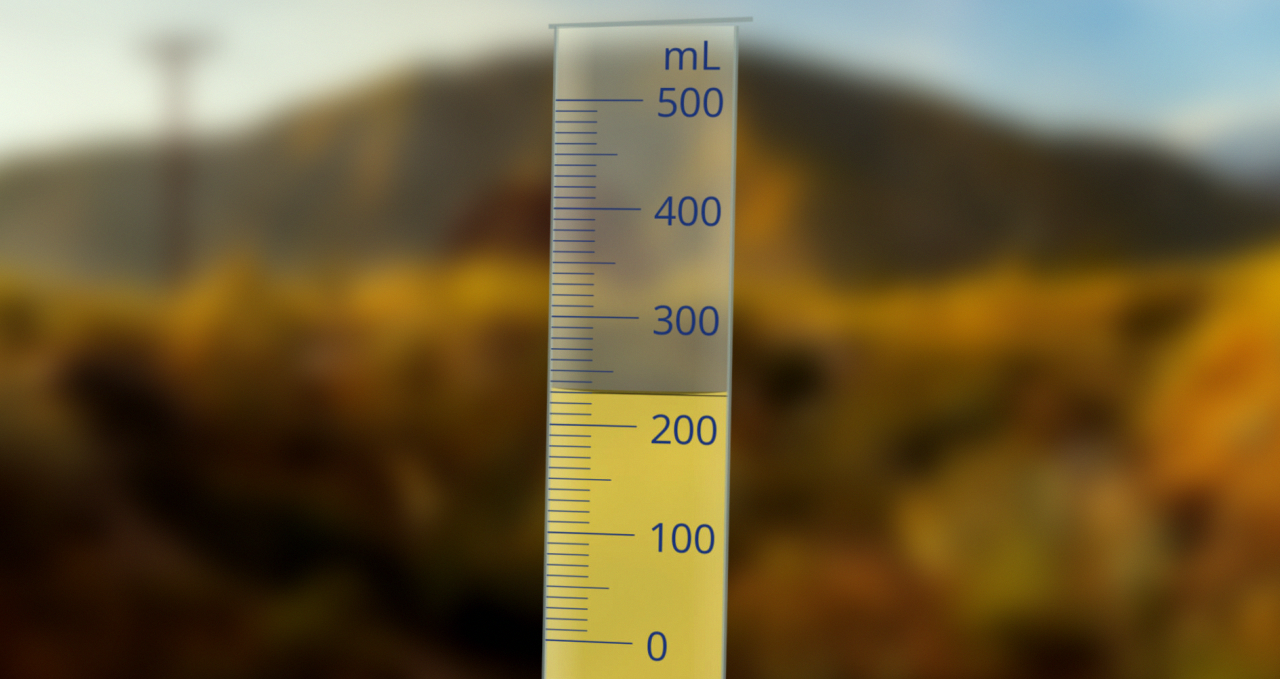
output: 230; mL
